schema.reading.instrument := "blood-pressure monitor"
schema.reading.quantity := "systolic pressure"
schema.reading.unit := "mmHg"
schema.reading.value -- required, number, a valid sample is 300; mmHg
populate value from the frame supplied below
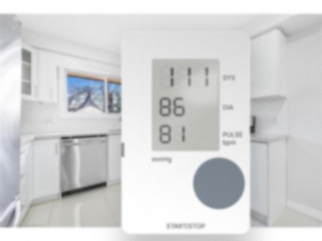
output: 111; mmHg
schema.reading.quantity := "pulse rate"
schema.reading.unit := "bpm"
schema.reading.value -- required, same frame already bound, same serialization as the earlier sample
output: 81; bpm
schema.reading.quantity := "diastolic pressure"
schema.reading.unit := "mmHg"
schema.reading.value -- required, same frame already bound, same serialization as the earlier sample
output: 86; mmHg
